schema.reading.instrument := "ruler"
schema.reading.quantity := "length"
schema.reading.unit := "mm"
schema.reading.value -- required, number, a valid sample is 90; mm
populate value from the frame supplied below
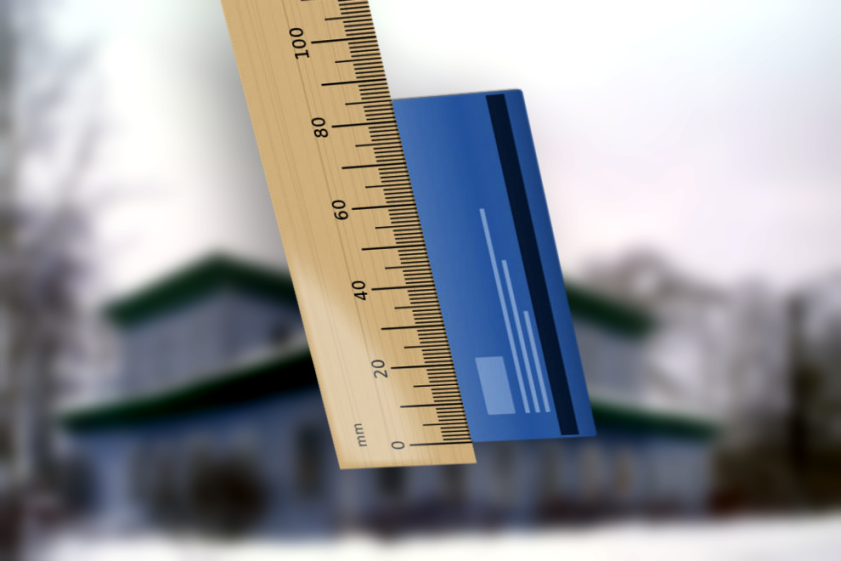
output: 85; mm
